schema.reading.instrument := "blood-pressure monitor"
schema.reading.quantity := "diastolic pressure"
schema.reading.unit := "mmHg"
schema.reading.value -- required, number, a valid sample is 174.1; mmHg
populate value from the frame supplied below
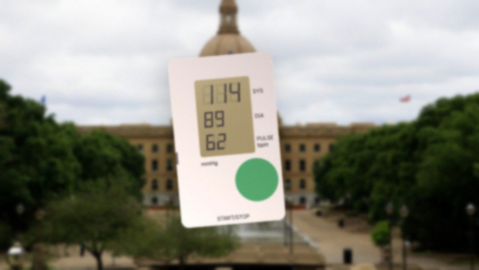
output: 89; mmHg
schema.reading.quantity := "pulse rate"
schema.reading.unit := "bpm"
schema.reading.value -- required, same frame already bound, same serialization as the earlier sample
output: 62; bpm
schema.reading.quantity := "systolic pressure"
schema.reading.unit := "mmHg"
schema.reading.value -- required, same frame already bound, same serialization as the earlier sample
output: 114; mmHg
